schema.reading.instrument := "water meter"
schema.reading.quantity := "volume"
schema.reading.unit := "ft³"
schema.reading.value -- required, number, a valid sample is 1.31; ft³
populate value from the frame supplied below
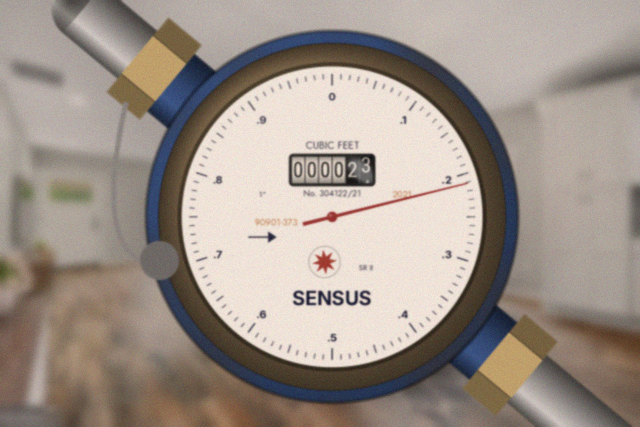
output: 23.21; ft³
